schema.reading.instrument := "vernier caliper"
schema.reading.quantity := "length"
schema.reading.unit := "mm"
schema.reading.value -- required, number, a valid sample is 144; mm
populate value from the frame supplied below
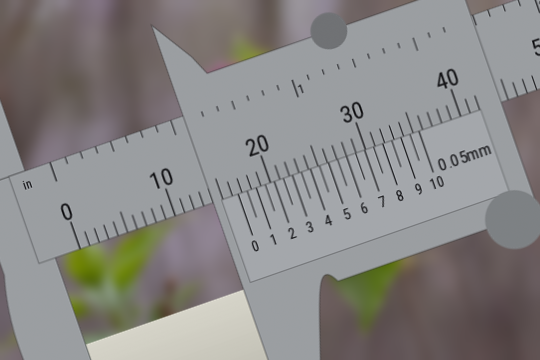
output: 16.6; mm
